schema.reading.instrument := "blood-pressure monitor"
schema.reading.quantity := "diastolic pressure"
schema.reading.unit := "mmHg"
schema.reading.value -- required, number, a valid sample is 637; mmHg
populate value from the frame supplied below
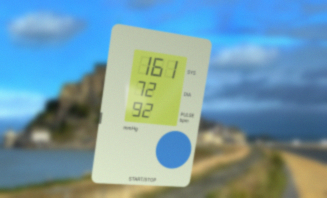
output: 72; mmHg
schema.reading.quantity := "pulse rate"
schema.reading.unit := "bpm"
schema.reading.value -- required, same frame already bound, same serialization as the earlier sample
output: 92; bpm
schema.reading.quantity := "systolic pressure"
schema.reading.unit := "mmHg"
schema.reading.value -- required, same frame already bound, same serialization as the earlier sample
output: 161; mmHg
